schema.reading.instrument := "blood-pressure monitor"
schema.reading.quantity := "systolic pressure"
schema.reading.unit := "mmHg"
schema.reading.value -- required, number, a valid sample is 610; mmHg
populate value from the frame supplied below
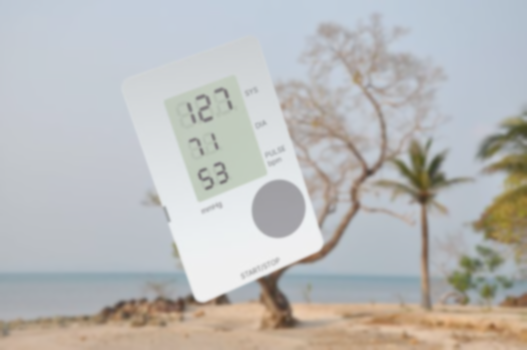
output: 127; mmHg
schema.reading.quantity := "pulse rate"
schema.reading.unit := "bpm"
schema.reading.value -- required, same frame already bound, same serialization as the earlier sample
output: 53; bpm
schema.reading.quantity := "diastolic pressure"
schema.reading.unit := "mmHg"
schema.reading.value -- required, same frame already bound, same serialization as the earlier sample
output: 71; mmHg
